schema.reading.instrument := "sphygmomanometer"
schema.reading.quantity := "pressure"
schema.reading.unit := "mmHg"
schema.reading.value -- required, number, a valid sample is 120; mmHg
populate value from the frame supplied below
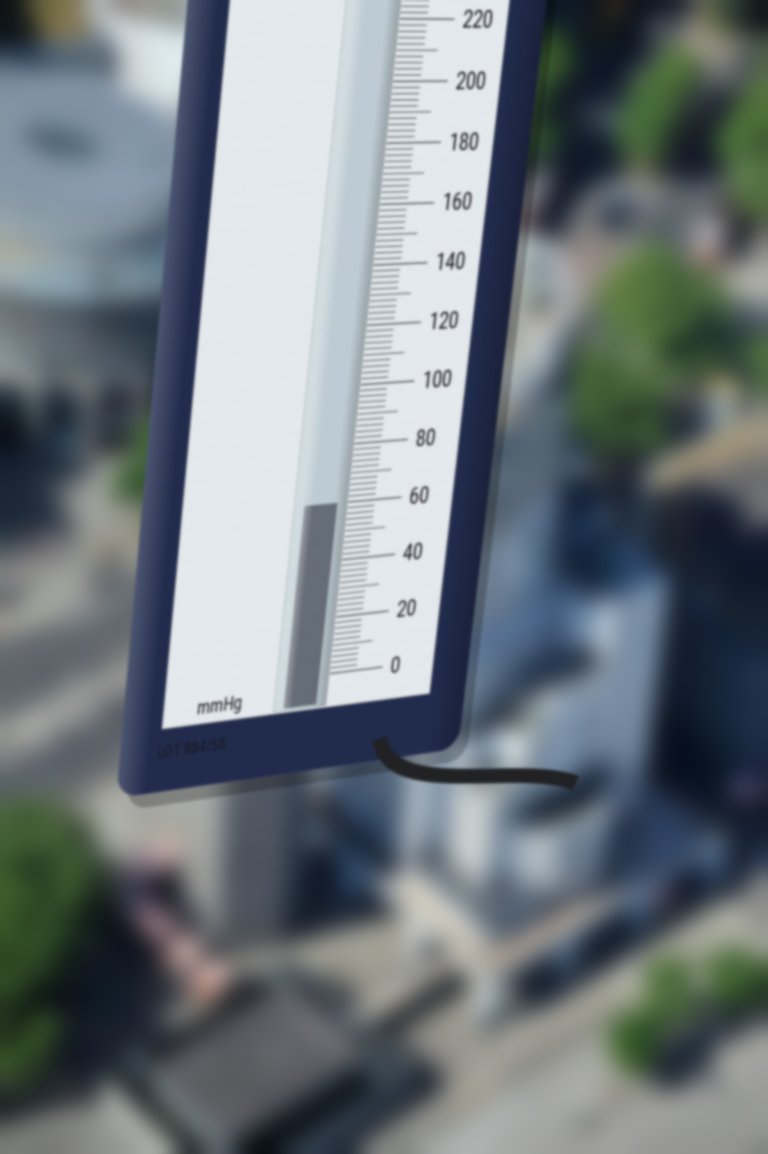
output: 60; mmHg
